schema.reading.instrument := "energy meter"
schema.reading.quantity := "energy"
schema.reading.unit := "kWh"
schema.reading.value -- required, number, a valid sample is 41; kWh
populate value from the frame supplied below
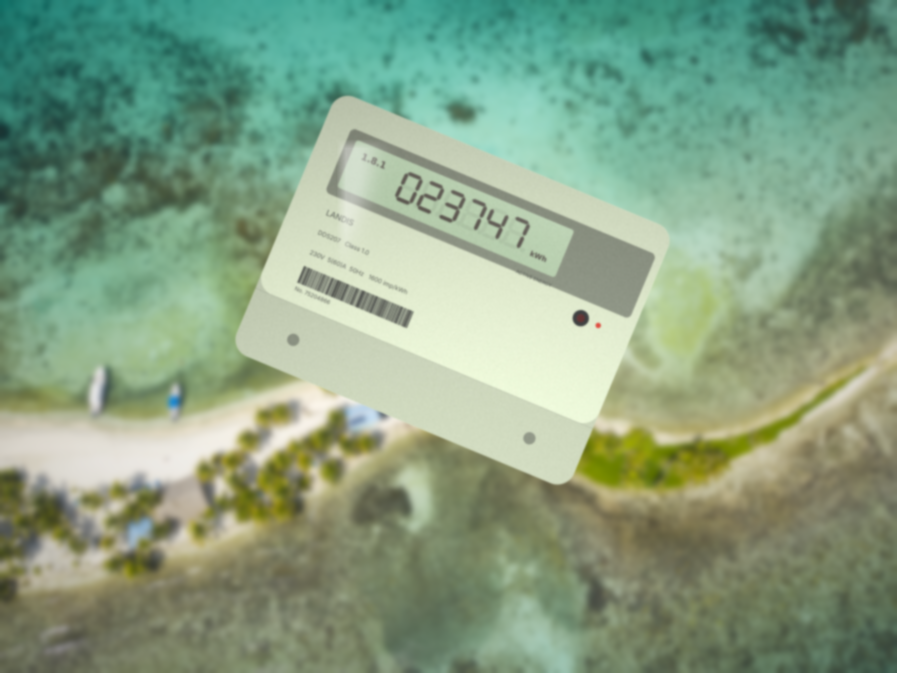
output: 23747; kWh
